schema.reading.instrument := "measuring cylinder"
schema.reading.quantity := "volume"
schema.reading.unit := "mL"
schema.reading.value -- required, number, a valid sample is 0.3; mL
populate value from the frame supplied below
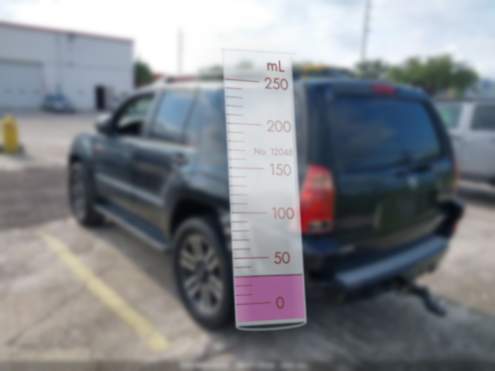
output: 30; mL
